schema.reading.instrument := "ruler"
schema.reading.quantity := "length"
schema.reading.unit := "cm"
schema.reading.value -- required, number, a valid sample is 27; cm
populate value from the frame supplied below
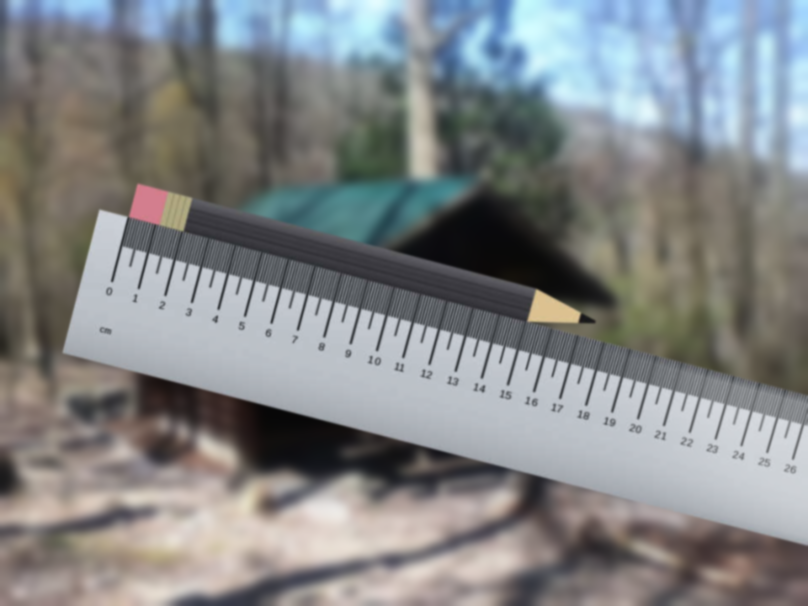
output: 17.5; cm
